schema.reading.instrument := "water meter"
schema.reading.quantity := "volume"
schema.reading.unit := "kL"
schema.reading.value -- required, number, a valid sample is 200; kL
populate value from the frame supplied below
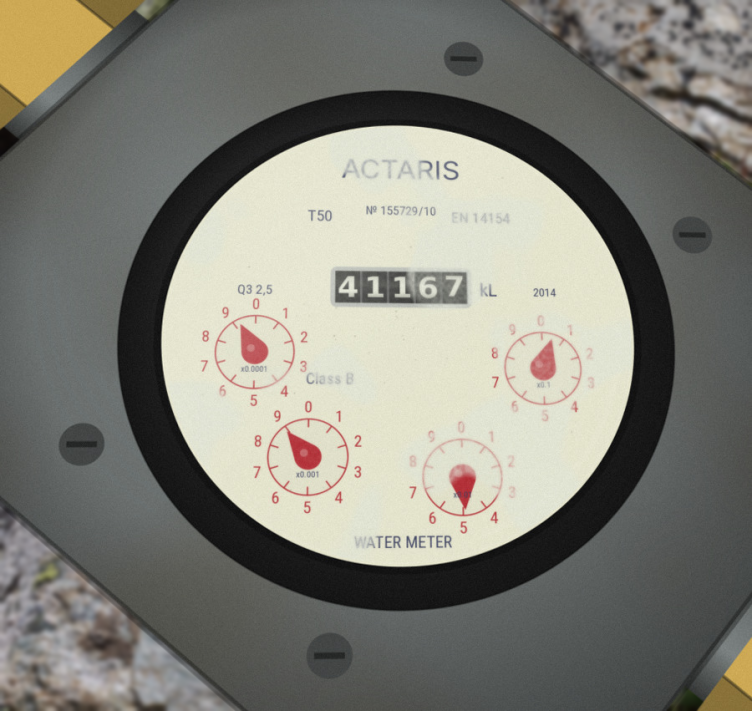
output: 41167.0489; kL
